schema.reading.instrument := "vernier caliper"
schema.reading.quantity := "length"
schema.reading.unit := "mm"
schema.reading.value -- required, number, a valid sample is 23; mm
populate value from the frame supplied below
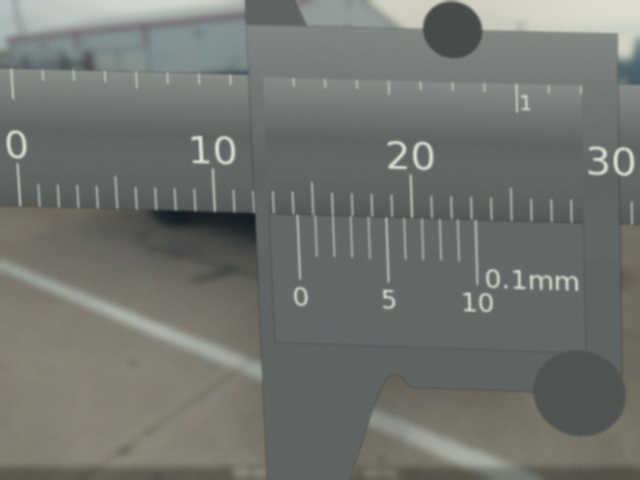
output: 14.2; mm
